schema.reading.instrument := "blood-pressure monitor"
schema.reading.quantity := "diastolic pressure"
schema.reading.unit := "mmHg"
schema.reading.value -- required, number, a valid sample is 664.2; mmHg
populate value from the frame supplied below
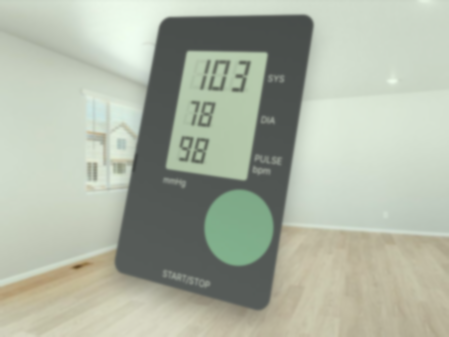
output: 78; mmHg
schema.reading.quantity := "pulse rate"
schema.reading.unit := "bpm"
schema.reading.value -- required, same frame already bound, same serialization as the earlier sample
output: 98; bpm
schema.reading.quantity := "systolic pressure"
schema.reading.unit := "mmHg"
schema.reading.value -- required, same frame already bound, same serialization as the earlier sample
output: 103; mmHg
